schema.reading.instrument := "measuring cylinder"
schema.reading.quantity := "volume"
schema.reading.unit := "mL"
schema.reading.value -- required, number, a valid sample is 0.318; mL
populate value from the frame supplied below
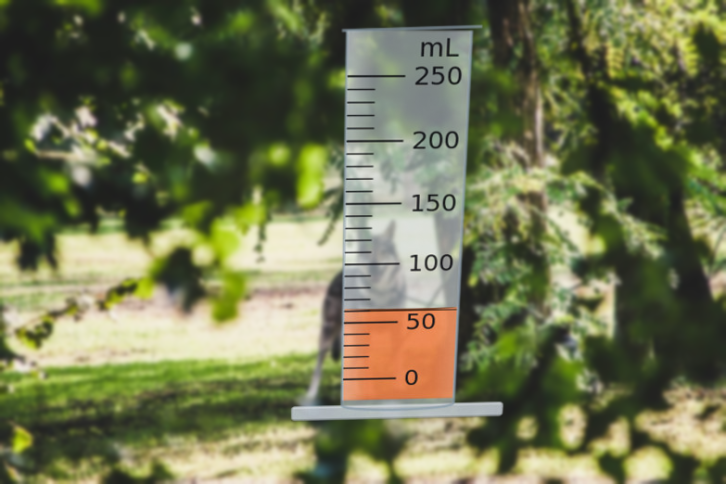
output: 60; mL
